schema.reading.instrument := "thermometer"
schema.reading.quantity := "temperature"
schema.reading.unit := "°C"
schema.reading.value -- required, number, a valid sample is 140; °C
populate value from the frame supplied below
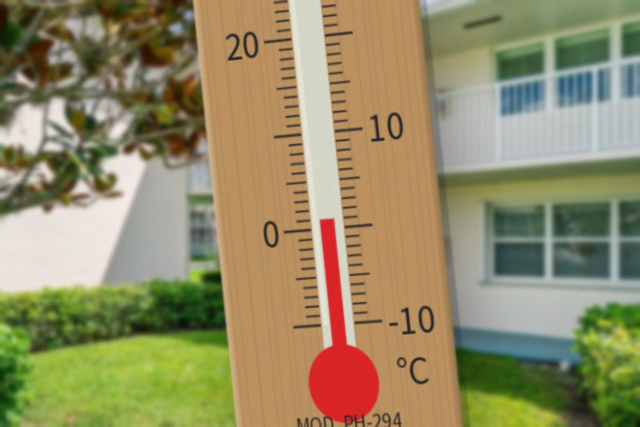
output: 1; °C
